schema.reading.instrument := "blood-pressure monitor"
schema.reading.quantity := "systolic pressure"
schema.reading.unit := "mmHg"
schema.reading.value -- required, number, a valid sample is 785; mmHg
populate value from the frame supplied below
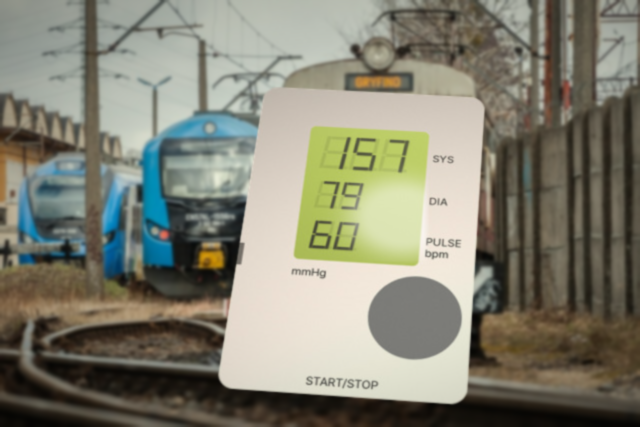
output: 157; mmHg
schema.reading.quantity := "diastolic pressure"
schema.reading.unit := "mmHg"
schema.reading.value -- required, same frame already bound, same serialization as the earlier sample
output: 79; mmHg
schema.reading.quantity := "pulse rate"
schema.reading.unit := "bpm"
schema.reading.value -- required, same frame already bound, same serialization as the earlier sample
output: 60; bpm
